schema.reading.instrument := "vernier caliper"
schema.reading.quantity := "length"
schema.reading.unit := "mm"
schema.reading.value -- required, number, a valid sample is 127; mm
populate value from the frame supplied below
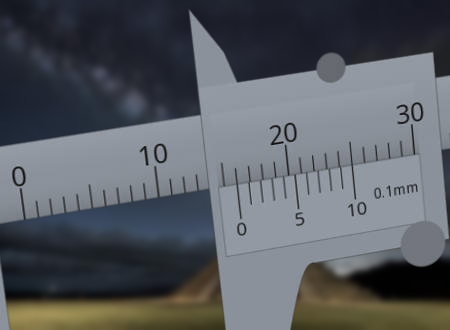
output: 16.0; mm
